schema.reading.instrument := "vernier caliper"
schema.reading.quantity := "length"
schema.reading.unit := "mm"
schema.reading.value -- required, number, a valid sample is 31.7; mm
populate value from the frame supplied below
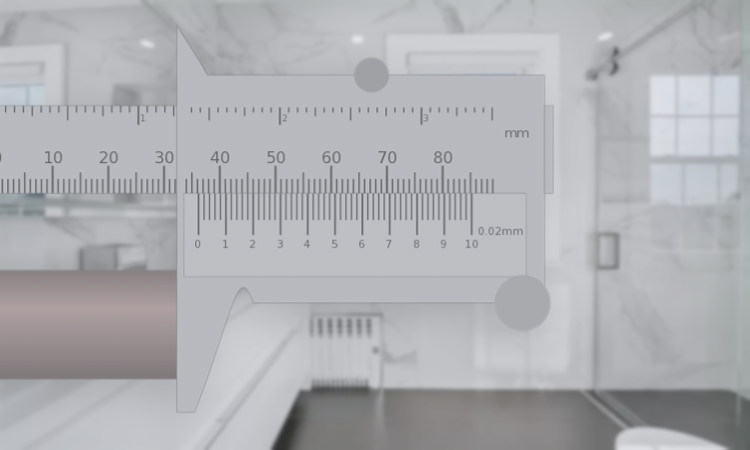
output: 36.2; mm
